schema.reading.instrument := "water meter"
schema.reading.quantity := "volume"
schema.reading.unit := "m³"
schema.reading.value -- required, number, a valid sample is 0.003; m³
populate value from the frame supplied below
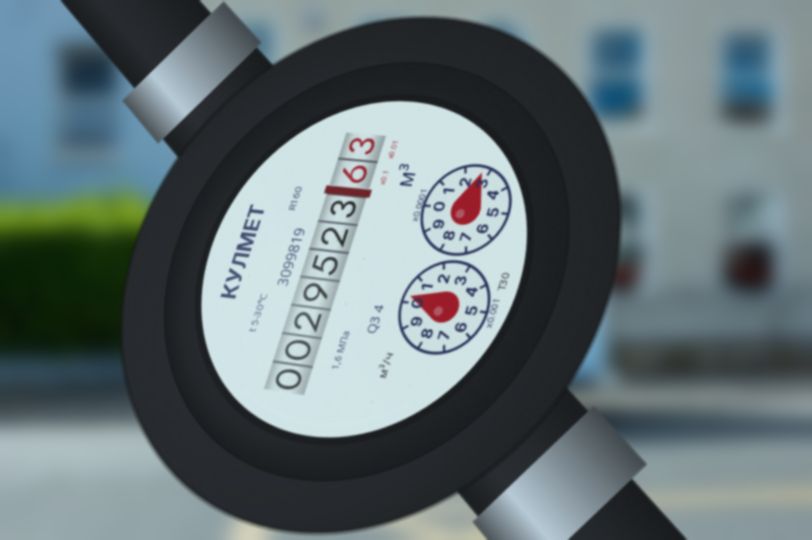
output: 29523.6302; m³
